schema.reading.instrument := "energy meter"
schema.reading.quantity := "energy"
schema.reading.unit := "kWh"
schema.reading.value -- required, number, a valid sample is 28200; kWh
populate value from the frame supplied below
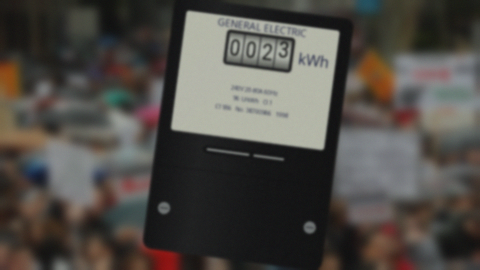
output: 23; kWh
